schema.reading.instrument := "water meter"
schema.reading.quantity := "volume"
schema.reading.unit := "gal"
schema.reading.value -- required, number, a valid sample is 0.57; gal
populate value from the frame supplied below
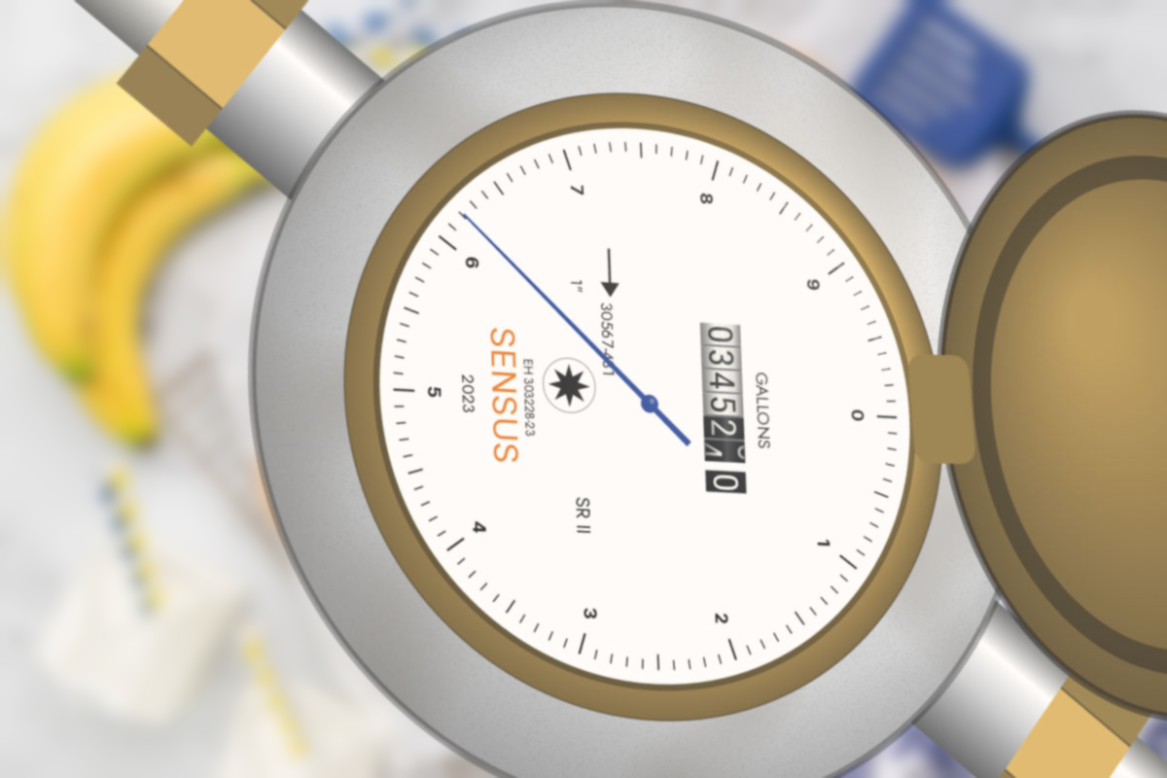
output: 345236.2; gal
